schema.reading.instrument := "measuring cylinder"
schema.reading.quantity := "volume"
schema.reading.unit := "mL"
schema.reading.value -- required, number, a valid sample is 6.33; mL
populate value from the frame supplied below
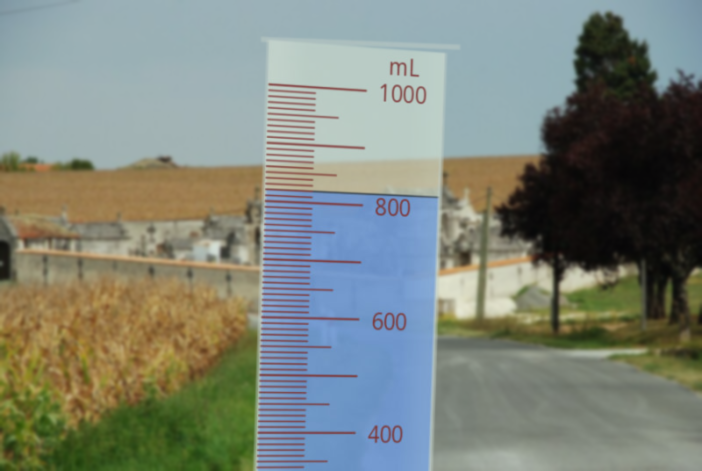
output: 820; mL
